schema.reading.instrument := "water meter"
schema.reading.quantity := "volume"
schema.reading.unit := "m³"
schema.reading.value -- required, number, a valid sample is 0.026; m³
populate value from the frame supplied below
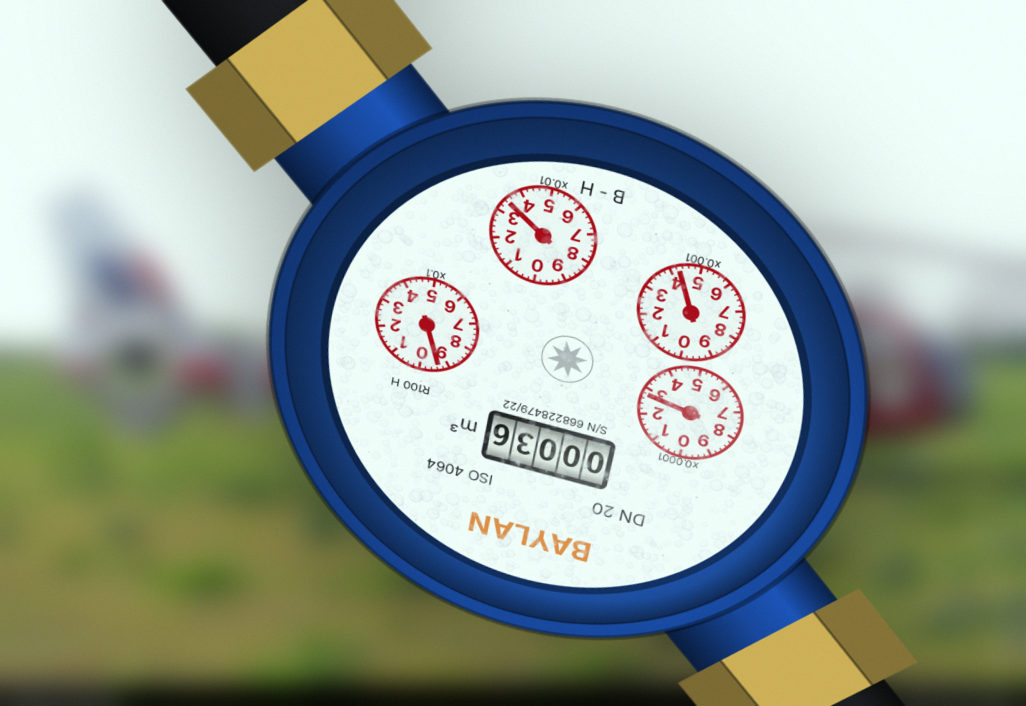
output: 35.9342; m³
